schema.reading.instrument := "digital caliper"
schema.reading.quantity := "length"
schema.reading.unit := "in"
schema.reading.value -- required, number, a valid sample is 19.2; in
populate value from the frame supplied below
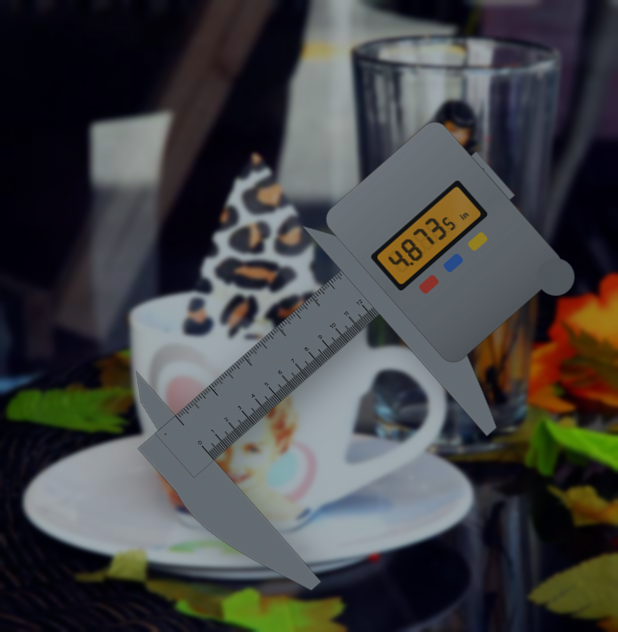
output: 4.8735; in
